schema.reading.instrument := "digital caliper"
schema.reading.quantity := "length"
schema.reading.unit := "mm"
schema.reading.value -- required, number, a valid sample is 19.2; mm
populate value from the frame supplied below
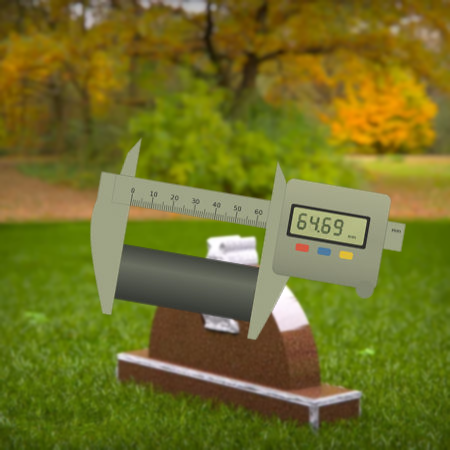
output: 64.69; mm
